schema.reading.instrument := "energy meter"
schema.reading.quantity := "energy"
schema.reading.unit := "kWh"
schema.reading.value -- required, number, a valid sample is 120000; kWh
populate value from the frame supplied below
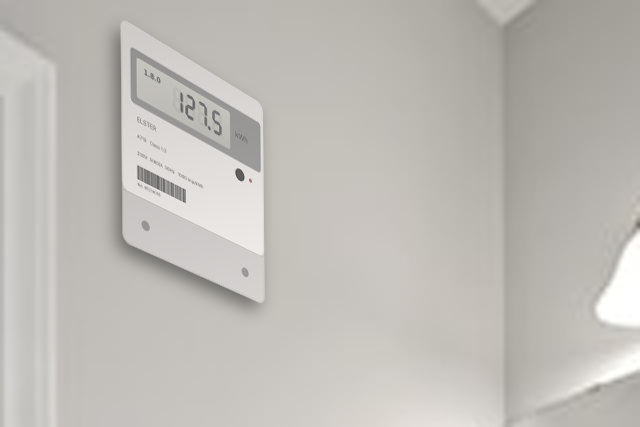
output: 127.5; kWh
